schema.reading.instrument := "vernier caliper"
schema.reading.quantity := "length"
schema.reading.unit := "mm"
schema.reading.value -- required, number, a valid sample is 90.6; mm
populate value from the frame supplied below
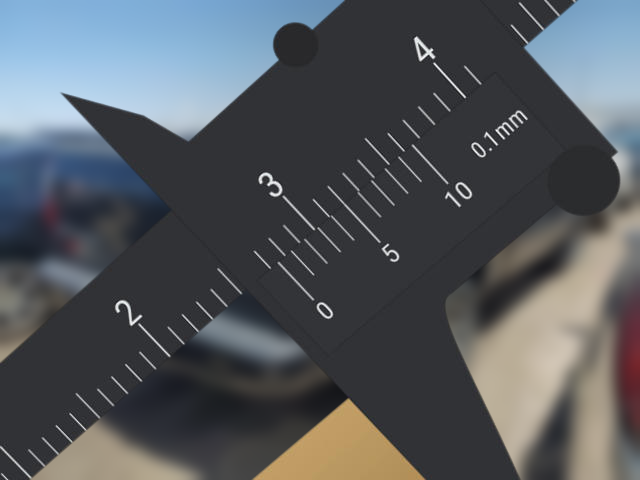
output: 27.5; mm
